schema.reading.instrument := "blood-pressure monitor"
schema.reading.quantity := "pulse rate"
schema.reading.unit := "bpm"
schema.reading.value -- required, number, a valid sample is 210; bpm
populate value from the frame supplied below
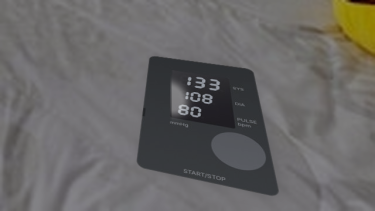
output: 80; bpm
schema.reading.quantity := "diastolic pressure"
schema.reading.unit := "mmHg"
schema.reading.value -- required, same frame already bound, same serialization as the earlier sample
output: 108; mmHg
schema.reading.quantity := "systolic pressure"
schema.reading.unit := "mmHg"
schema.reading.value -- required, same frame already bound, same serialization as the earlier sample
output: 133; mmHg
